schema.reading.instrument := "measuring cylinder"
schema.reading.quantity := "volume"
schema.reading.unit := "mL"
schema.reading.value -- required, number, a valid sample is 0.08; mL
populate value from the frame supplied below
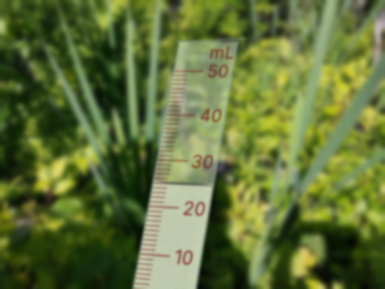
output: 25; mL
